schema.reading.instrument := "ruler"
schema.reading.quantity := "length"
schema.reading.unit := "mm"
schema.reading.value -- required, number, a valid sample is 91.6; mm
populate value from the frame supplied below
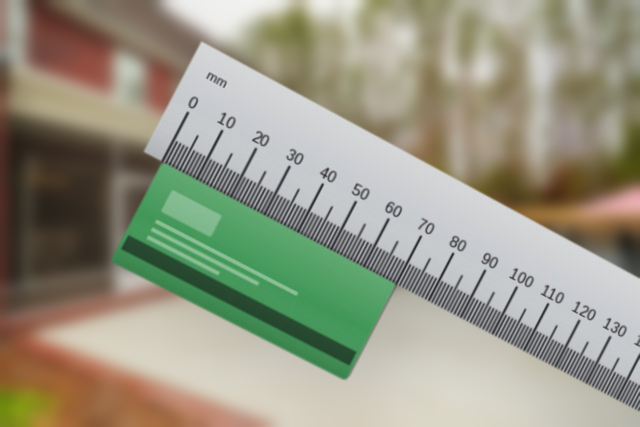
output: 70; mm
